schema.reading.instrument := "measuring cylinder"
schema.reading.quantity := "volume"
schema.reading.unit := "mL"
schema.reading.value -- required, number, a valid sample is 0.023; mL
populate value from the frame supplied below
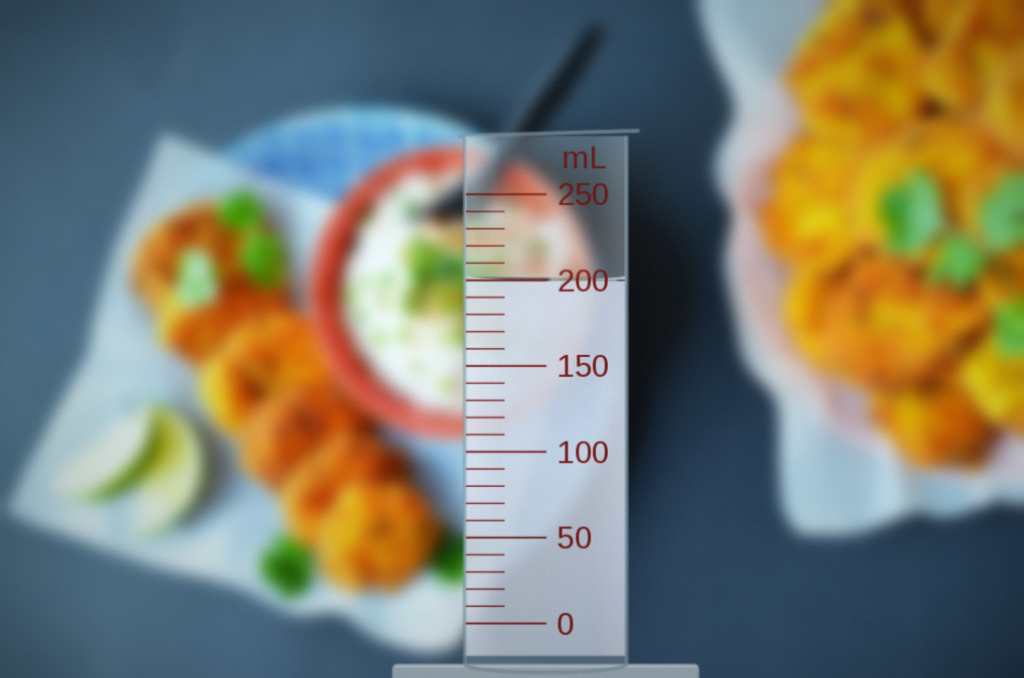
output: 200; mL
